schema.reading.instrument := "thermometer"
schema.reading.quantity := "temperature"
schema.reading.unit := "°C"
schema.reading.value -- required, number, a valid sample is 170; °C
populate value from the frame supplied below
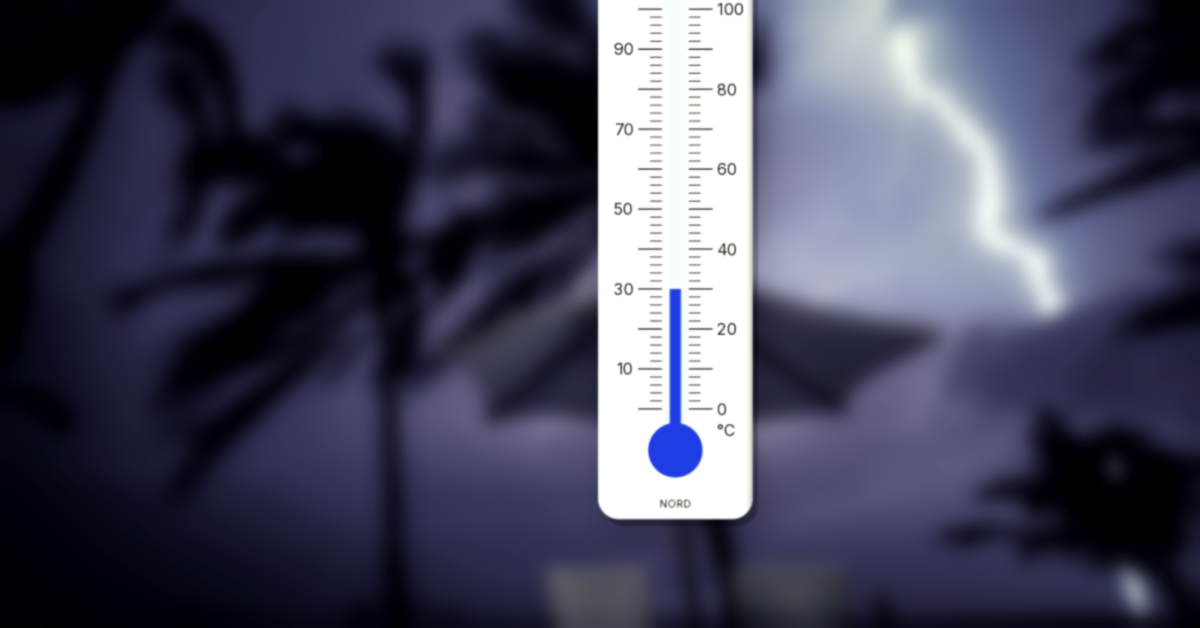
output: 30; °C
